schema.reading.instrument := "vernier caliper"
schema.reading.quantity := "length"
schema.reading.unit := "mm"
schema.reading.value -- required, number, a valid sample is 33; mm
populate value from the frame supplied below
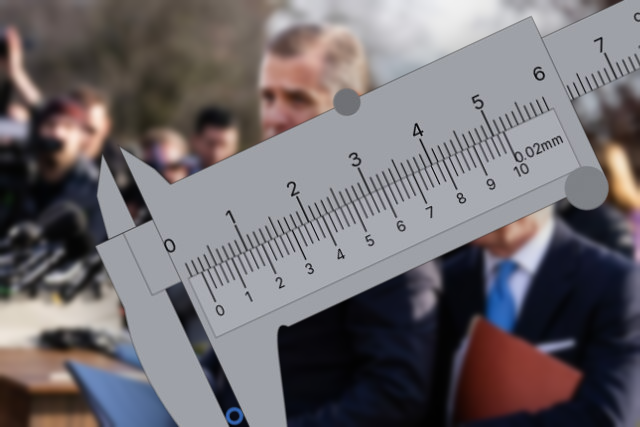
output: 2.6; mm
